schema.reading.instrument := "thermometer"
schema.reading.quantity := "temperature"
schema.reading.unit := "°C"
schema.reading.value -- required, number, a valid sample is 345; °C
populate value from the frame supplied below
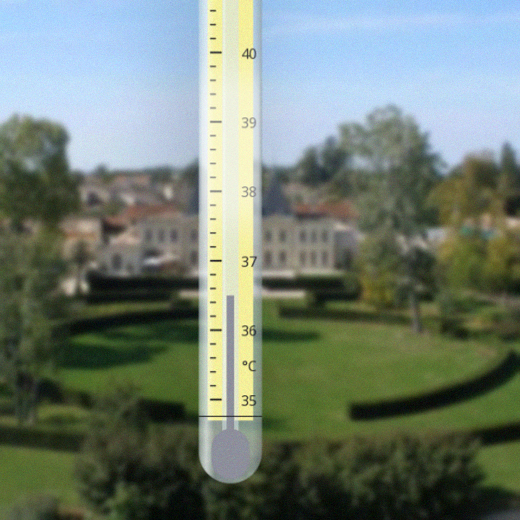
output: 36.5; °C
